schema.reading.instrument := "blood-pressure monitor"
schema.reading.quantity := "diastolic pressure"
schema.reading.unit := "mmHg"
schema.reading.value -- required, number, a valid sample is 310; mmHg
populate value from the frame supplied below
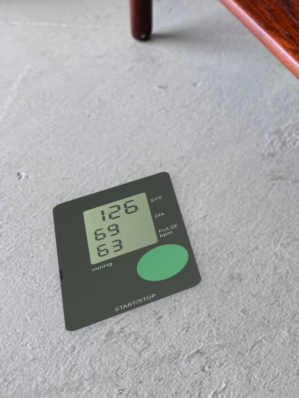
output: 69; mmHg
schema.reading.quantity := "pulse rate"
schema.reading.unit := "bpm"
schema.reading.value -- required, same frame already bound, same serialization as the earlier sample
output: 63; bpm
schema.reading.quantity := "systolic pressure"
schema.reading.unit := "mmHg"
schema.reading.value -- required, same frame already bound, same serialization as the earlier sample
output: 126; mmHg
